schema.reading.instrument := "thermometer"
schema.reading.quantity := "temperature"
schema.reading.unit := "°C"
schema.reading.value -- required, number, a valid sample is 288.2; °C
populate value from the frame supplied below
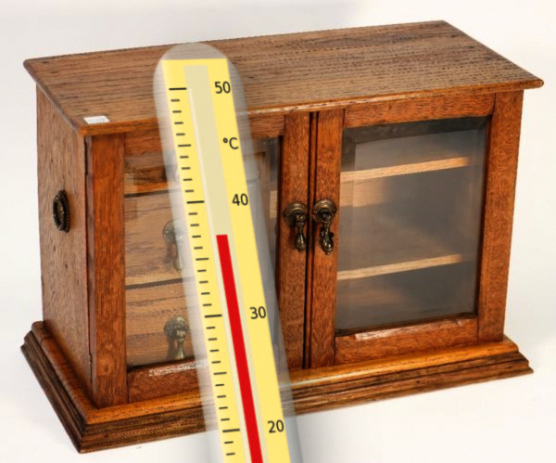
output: 37; °C
